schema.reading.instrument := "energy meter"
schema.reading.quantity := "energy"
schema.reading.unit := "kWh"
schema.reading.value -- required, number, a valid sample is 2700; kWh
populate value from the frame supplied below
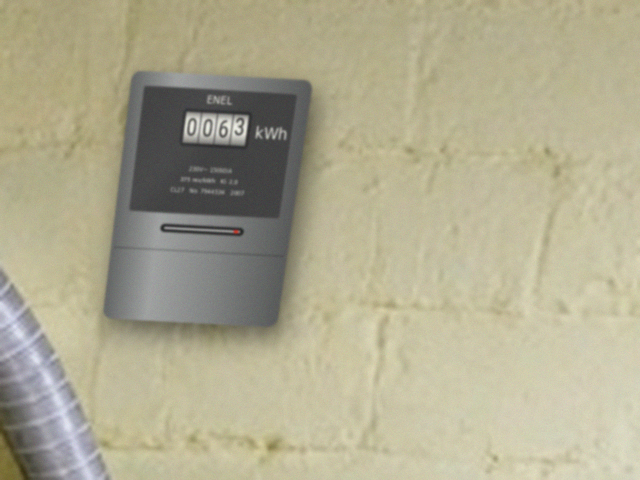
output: 63; kWh
